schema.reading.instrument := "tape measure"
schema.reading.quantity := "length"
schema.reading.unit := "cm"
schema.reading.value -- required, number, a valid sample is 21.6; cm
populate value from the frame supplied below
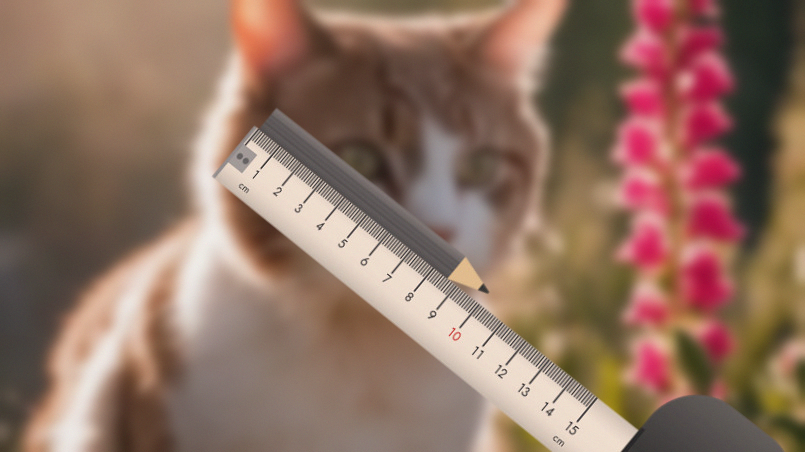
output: 10; cm
